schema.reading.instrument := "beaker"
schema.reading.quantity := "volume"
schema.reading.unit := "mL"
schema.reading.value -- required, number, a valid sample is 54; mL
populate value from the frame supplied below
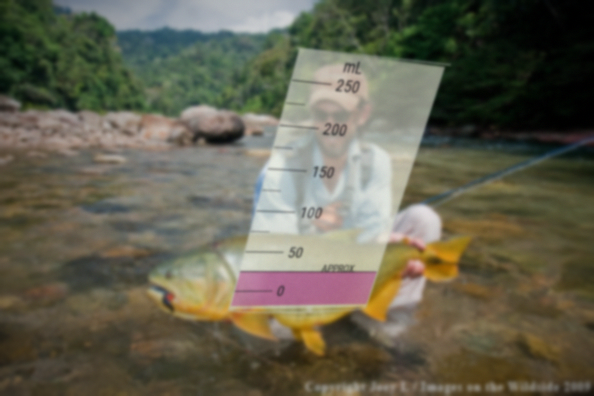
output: 25; mL
